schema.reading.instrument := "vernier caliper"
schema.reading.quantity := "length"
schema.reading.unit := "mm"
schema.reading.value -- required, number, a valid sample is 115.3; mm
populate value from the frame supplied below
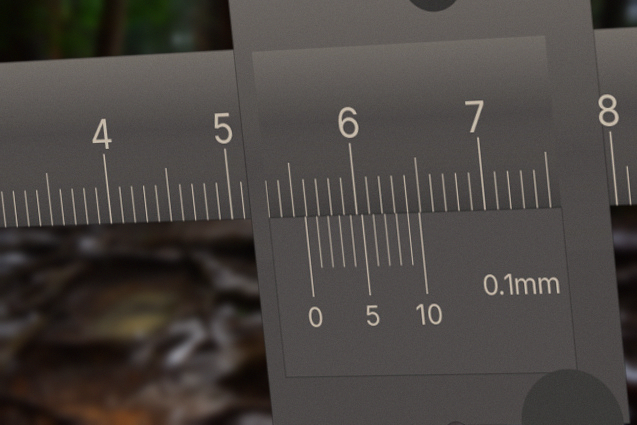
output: 55.9; mm
